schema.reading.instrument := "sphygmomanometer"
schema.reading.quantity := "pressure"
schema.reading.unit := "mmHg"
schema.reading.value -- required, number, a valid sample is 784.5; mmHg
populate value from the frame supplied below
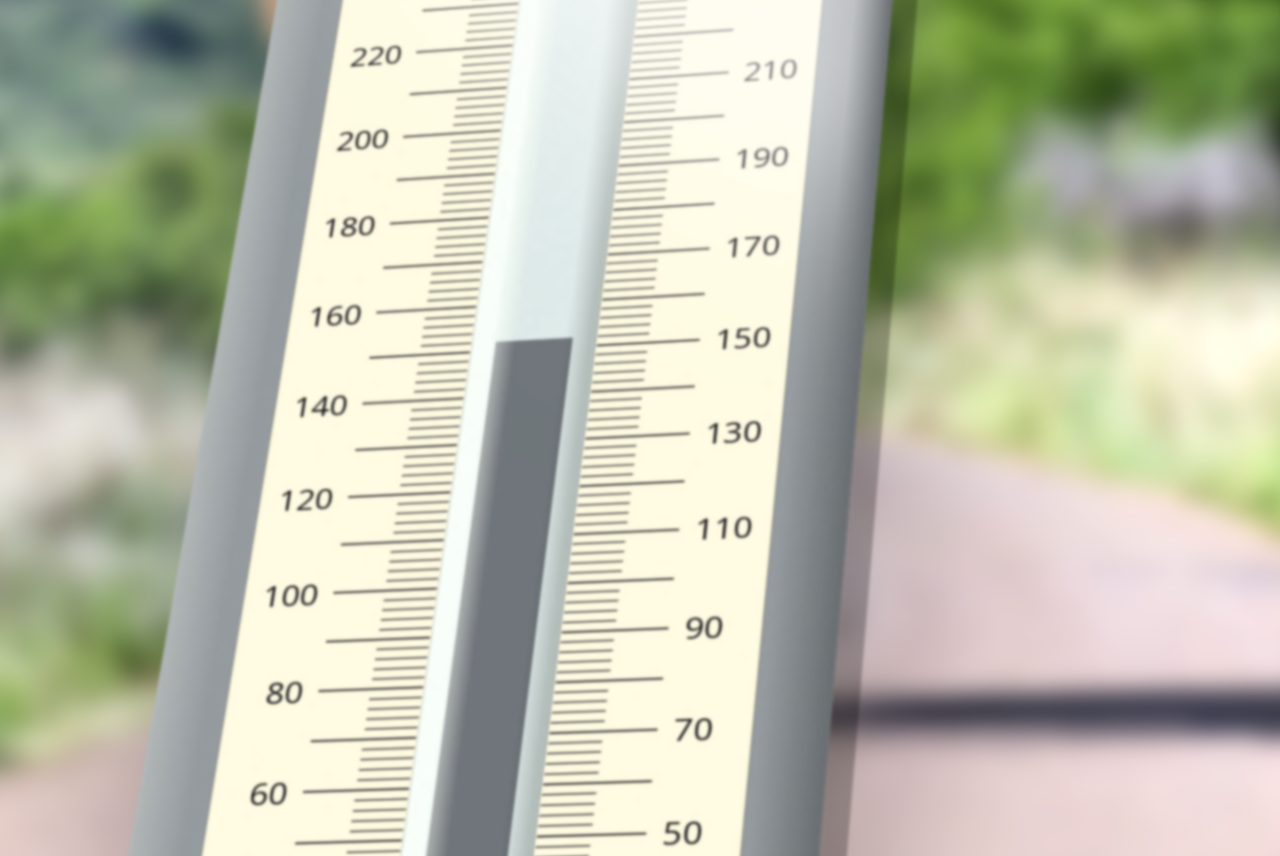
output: 152; mmHg
